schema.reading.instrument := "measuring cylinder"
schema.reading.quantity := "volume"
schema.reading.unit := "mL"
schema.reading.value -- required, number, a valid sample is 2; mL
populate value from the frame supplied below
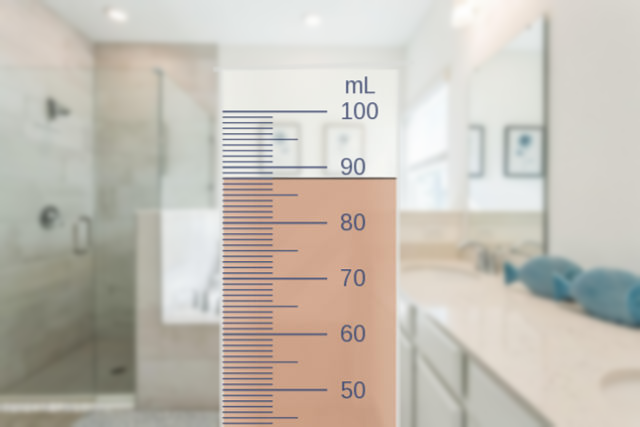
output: 88; mL
